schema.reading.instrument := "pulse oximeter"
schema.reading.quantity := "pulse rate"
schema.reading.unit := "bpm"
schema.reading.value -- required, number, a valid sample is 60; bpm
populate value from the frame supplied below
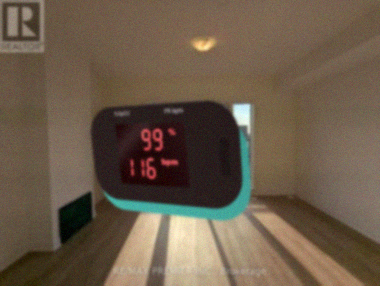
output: 116; bpm
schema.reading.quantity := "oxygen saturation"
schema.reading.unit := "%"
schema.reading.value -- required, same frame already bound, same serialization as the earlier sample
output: 99; %
